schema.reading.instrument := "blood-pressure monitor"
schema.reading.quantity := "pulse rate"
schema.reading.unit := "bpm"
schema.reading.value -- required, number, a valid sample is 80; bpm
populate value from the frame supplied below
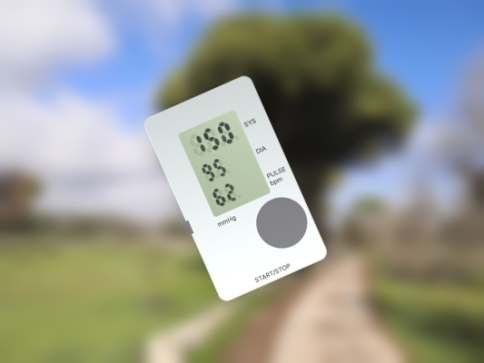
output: 62; bpm
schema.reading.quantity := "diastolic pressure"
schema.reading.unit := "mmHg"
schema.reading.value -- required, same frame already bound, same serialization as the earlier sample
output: 95; mmHg
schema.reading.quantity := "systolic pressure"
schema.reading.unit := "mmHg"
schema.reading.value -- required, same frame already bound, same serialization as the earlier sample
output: 150; mmHg
